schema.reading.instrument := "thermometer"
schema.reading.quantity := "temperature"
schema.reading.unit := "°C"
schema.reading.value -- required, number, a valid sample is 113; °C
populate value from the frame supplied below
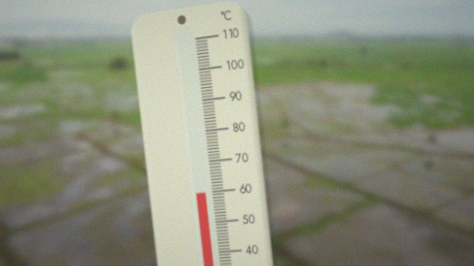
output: 60; °C
